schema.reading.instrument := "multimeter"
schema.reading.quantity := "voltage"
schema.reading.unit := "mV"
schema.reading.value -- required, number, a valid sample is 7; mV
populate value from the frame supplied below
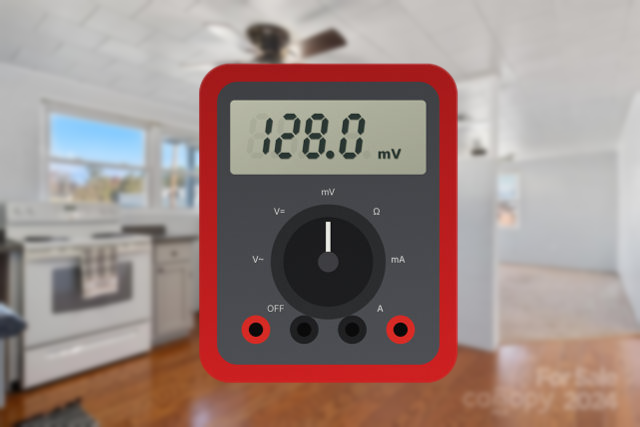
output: 128.0; mV
